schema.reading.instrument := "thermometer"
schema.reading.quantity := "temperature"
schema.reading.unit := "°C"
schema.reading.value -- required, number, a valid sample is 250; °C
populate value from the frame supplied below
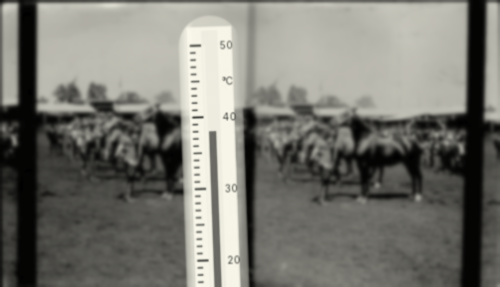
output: 38; °C
